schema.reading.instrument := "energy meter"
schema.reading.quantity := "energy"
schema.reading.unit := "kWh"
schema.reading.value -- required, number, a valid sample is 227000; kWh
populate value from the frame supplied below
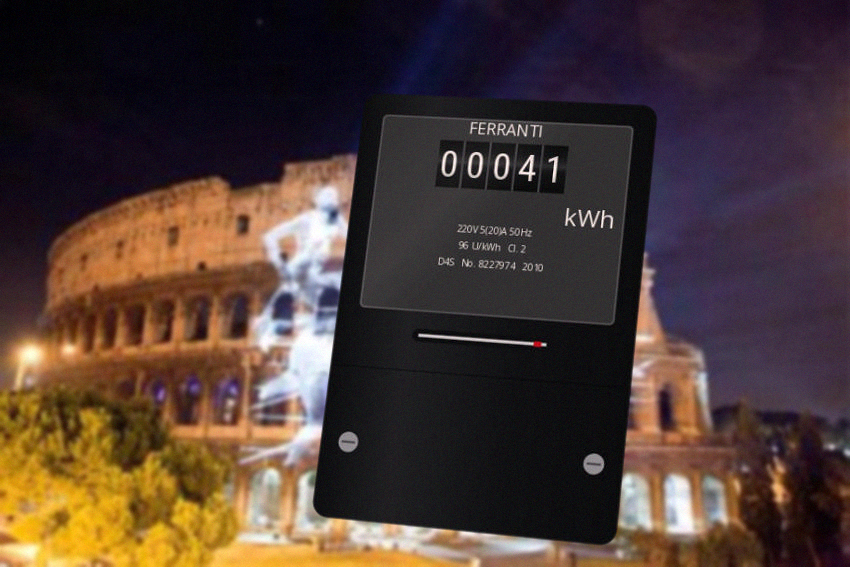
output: 41; kWh
